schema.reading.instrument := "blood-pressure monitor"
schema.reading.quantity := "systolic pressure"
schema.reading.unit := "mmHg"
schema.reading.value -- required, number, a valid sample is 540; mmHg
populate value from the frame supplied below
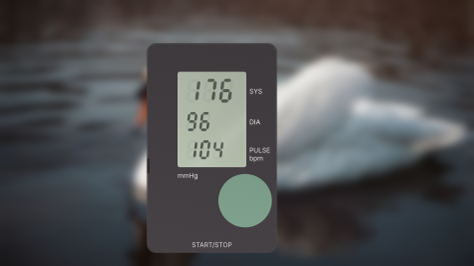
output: 176; mmHg
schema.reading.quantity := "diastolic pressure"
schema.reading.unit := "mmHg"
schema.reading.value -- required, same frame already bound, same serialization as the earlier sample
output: 96; mmHg
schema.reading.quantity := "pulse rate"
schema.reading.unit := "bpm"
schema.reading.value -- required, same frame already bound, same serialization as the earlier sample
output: 104; bpm
